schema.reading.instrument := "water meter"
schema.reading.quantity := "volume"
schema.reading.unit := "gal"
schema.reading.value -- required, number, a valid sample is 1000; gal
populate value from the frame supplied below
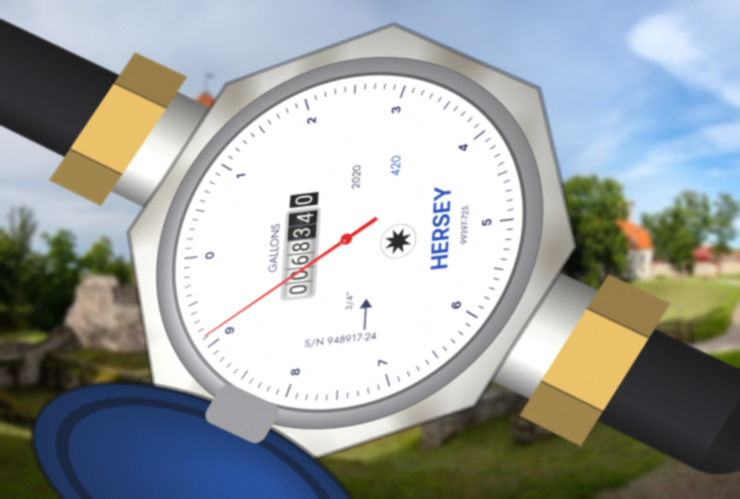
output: 68339.1; gal
